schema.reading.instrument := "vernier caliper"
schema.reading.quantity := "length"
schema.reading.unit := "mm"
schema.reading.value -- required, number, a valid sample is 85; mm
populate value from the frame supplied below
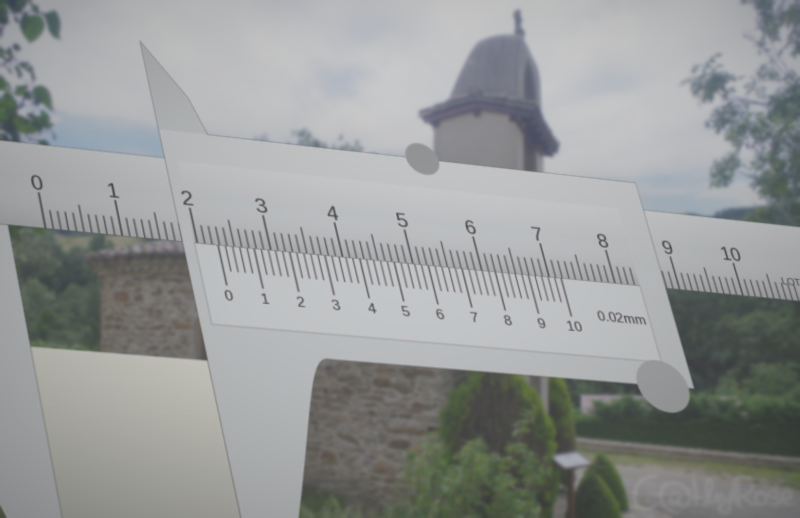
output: 22.8; mm
